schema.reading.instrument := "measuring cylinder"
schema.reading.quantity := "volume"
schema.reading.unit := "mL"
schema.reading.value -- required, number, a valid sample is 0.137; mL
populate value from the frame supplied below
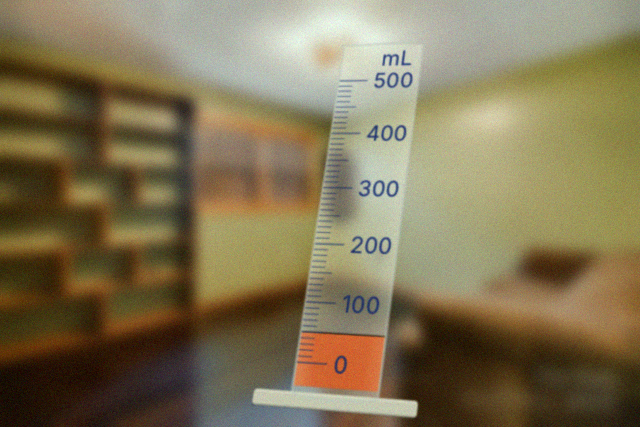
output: 50; mL
